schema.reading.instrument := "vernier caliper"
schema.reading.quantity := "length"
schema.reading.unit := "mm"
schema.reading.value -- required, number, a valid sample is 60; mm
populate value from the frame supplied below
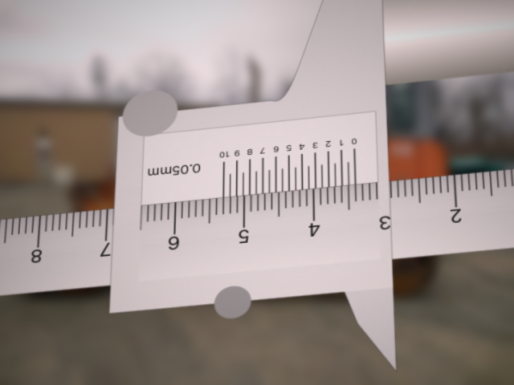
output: 34.0; mm
